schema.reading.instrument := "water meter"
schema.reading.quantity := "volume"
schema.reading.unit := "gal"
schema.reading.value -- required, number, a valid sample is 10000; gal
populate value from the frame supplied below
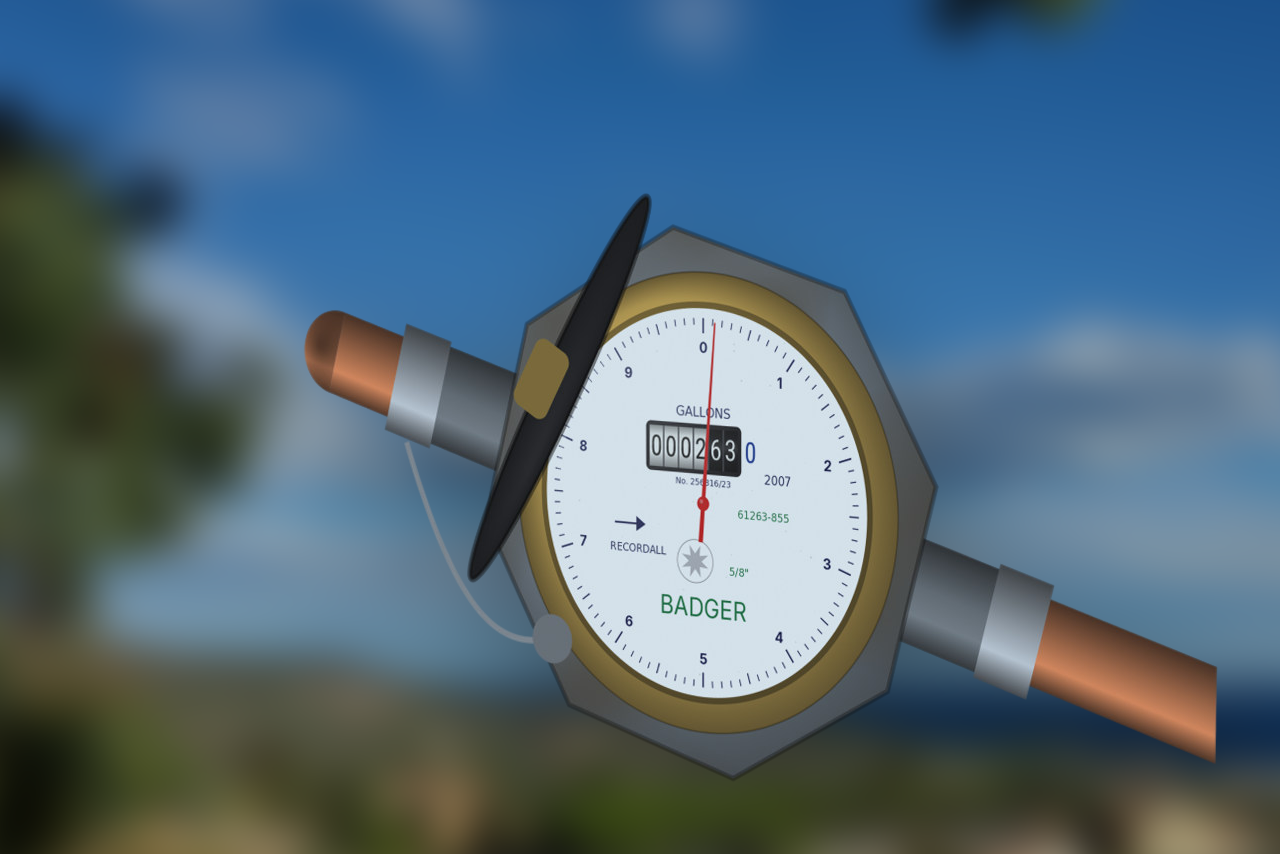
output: 2630.1; gal
